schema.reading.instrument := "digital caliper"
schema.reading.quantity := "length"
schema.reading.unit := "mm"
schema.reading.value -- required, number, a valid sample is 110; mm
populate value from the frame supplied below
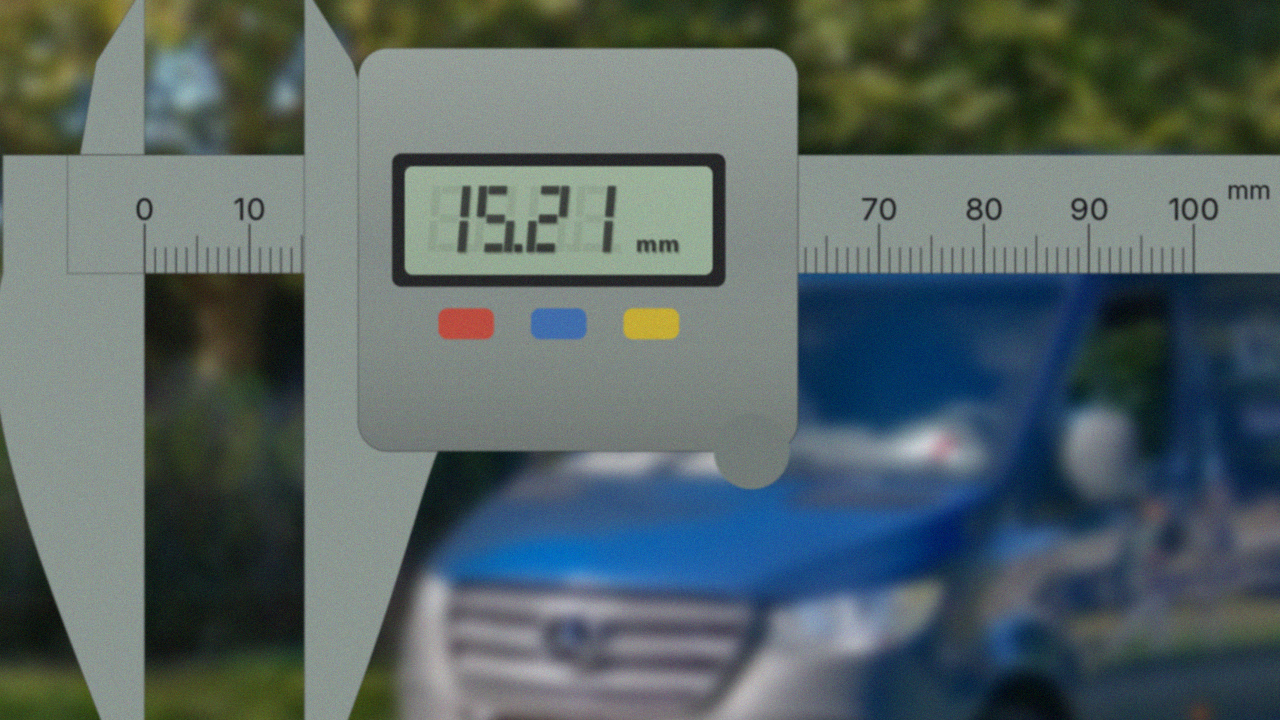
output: 15.21; mm
